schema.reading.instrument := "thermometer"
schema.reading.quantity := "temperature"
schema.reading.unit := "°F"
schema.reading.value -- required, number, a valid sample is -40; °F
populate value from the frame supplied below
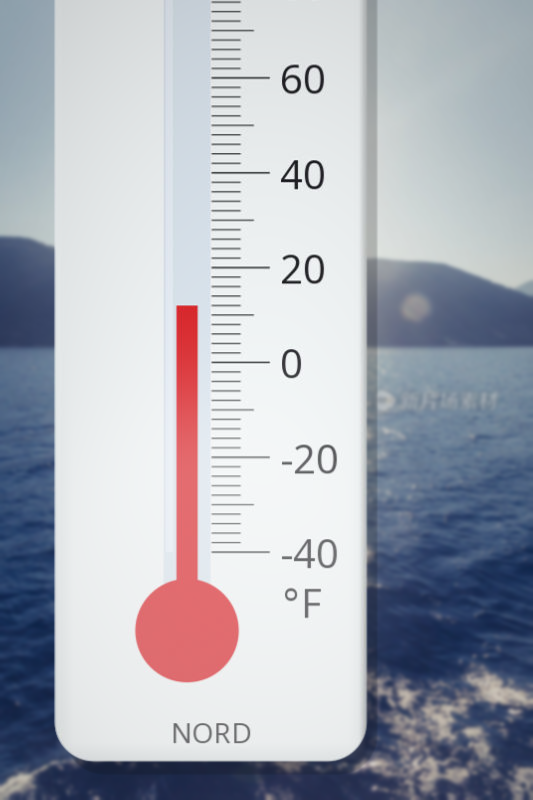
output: 12; °F
